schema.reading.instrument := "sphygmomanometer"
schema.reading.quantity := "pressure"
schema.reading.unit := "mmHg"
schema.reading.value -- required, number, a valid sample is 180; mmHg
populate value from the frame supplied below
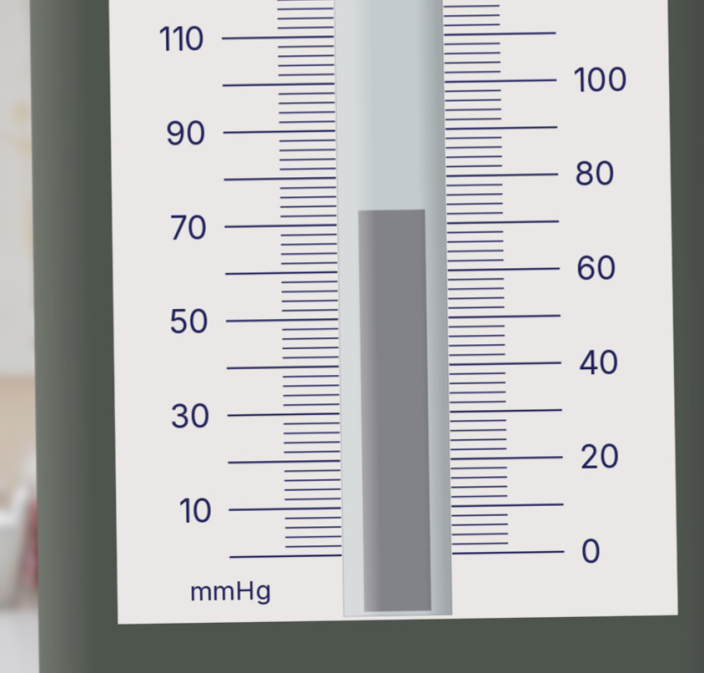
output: 73; mmHg
